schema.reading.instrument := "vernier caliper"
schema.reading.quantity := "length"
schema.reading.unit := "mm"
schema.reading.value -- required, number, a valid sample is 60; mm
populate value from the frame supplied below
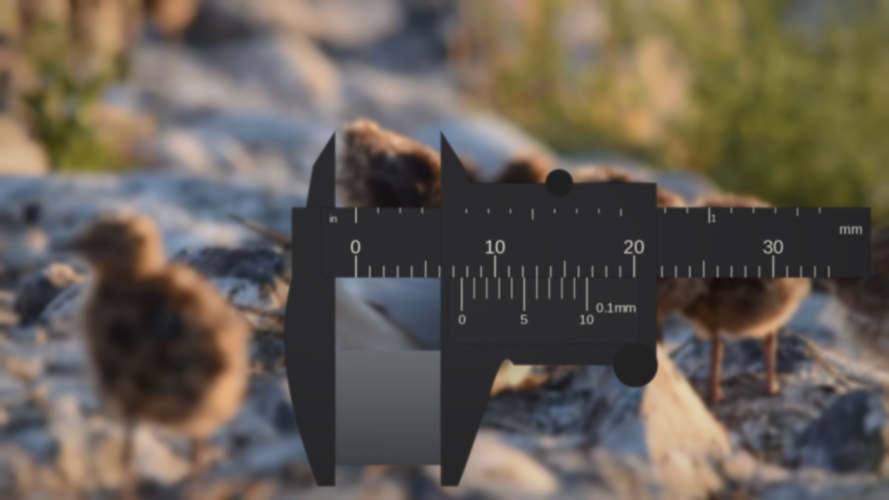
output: 7.6; mm
